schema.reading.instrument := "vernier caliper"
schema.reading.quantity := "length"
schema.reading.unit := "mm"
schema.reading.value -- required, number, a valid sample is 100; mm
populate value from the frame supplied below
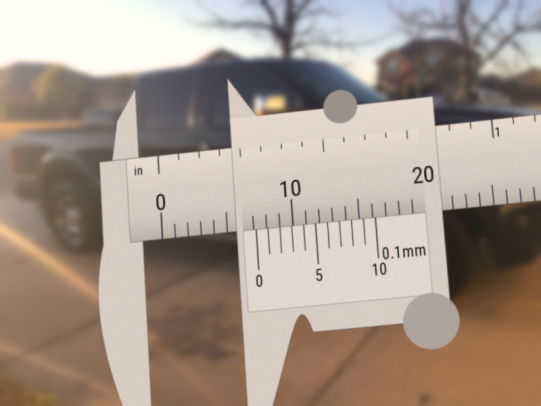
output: 7.2; mm
